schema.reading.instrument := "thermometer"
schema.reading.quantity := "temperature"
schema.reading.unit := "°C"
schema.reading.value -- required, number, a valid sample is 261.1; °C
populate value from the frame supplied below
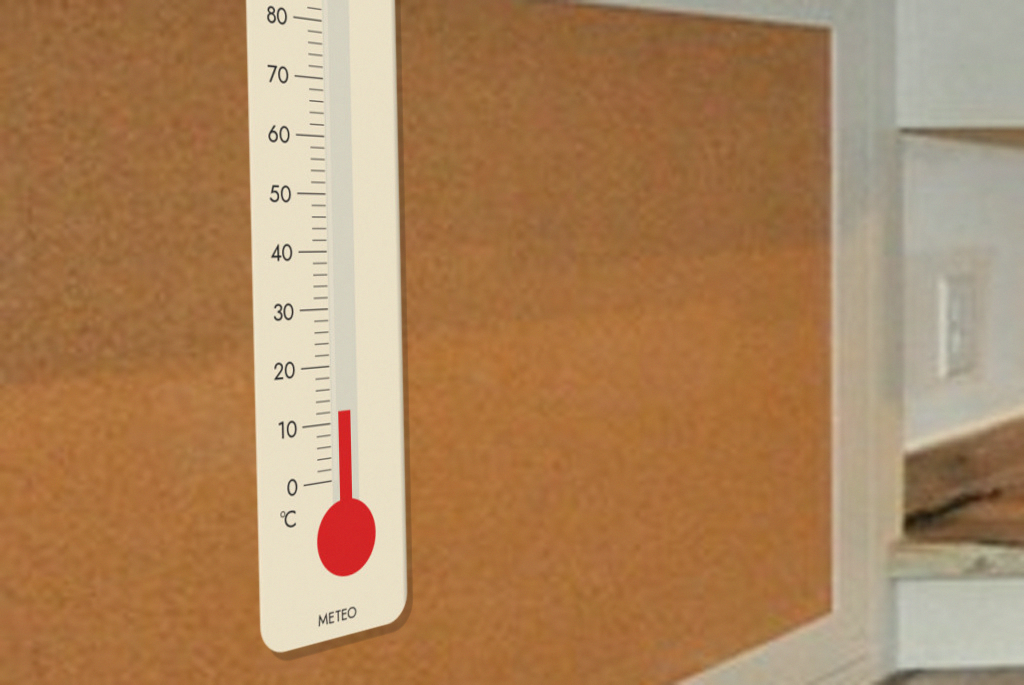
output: 12; °C
